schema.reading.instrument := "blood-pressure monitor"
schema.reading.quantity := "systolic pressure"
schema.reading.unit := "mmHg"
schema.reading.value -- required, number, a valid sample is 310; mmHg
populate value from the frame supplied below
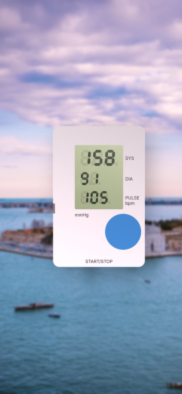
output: 158; mmHg
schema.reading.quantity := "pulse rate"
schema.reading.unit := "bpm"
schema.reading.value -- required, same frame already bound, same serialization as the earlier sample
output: 105; bpm
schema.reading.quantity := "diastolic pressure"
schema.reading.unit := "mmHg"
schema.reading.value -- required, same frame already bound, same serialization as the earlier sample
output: 91; mmHg
